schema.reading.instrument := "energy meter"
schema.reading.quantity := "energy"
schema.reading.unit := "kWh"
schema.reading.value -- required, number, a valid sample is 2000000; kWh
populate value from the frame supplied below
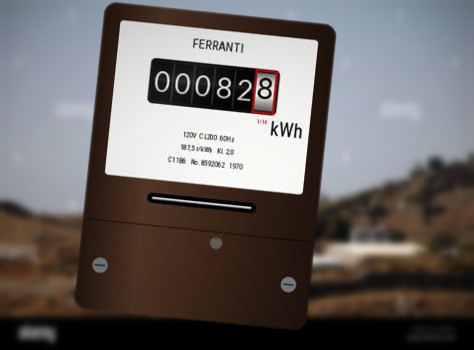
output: 82.8; kWh
